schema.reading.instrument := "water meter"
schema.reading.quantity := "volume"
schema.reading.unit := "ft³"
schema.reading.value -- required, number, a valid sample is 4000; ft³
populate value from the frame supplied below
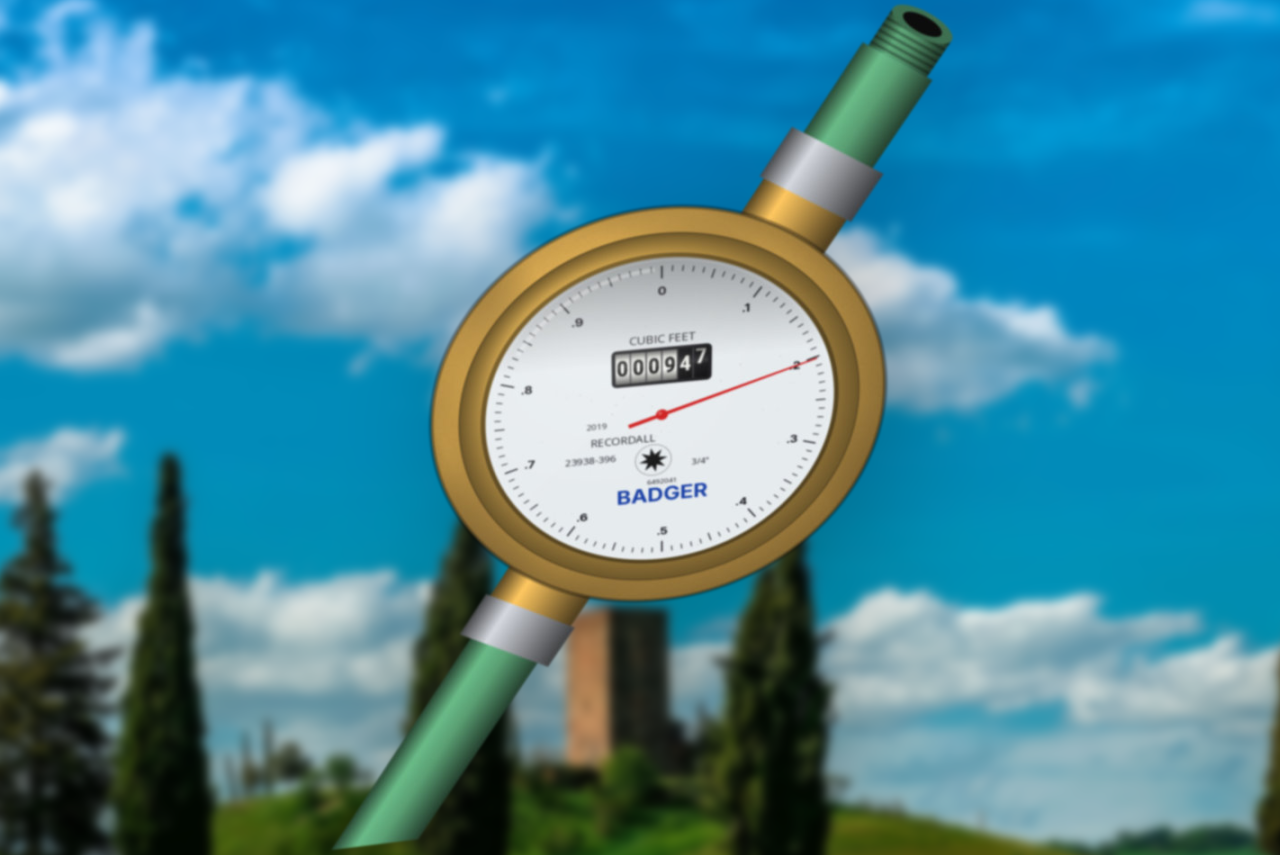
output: 947.20; ft³
